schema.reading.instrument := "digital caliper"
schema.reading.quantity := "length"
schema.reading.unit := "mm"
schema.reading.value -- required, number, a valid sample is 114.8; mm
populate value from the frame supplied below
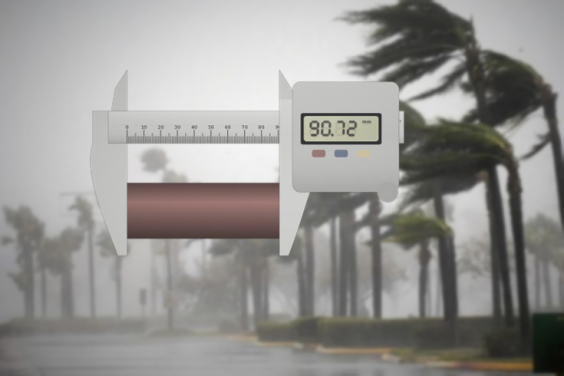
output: 90.72; mm
